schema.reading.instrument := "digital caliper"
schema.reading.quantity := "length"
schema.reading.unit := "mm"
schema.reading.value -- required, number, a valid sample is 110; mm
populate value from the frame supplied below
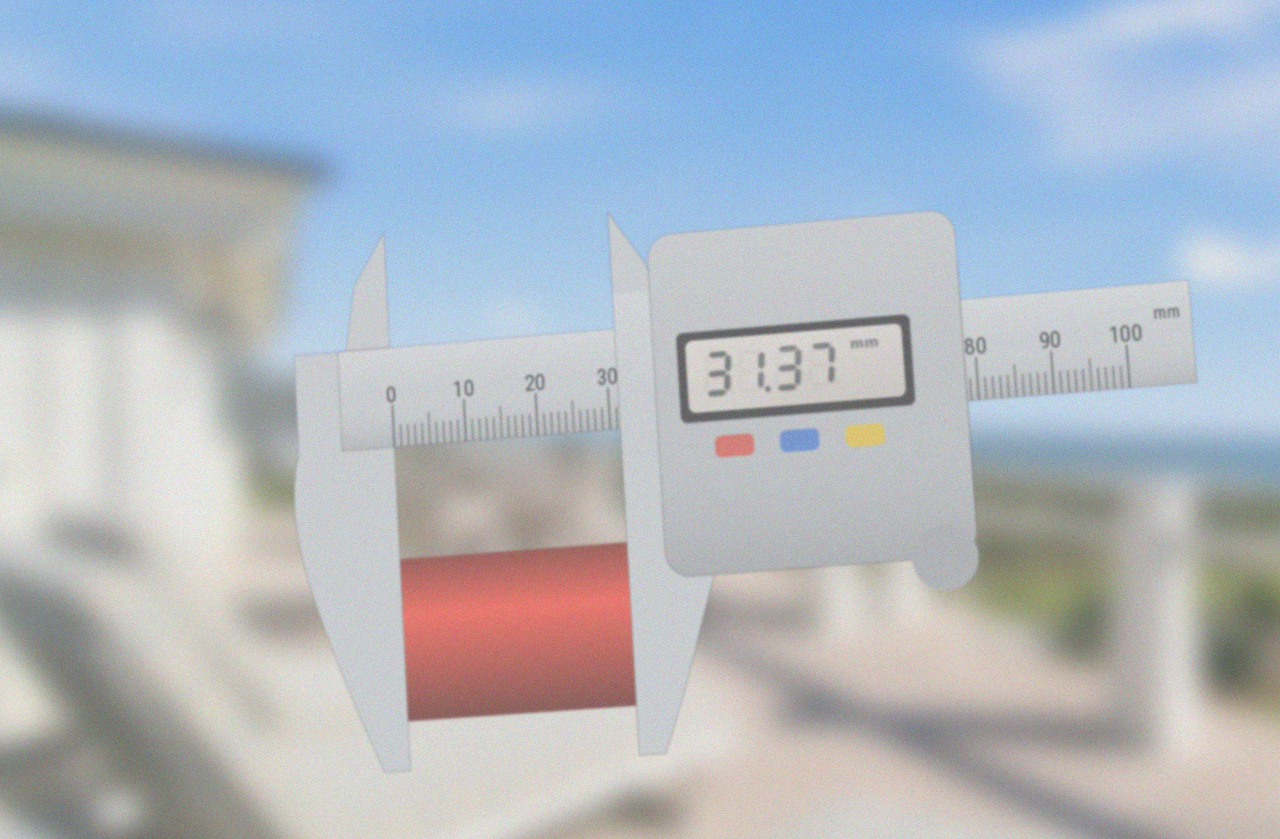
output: 31.37; mm
